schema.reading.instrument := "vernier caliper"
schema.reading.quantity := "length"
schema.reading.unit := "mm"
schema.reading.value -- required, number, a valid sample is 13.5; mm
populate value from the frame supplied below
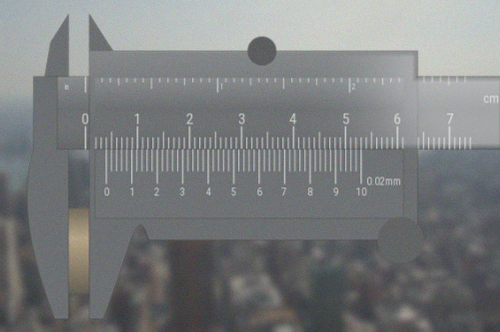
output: 4.0; mm
